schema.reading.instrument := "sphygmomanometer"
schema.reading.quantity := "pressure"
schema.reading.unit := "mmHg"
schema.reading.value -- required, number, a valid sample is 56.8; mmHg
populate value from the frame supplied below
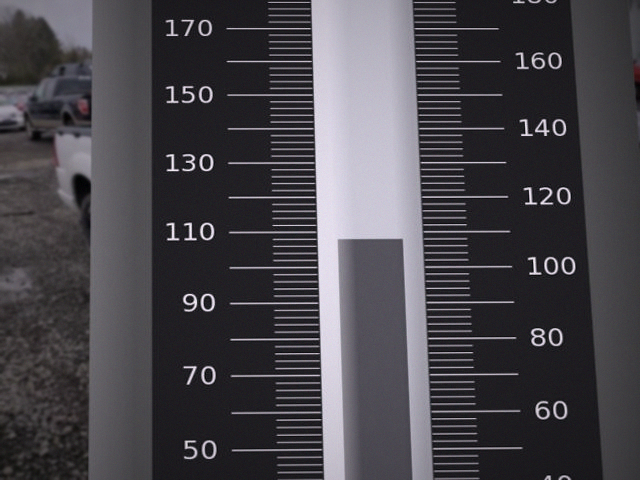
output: 108; mmHg
